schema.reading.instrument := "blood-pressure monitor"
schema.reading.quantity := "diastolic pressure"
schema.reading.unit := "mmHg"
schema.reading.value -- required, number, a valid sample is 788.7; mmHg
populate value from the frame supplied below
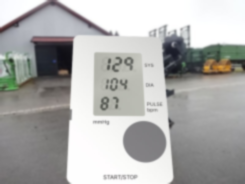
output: 104; mmHg
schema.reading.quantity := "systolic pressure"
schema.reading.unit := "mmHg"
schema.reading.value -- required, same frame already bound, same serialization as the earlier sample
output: 129; mmHg
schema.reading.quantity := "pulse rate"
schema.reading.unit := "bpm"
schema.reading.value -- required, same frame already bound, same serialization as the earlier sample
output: 87; bpm
